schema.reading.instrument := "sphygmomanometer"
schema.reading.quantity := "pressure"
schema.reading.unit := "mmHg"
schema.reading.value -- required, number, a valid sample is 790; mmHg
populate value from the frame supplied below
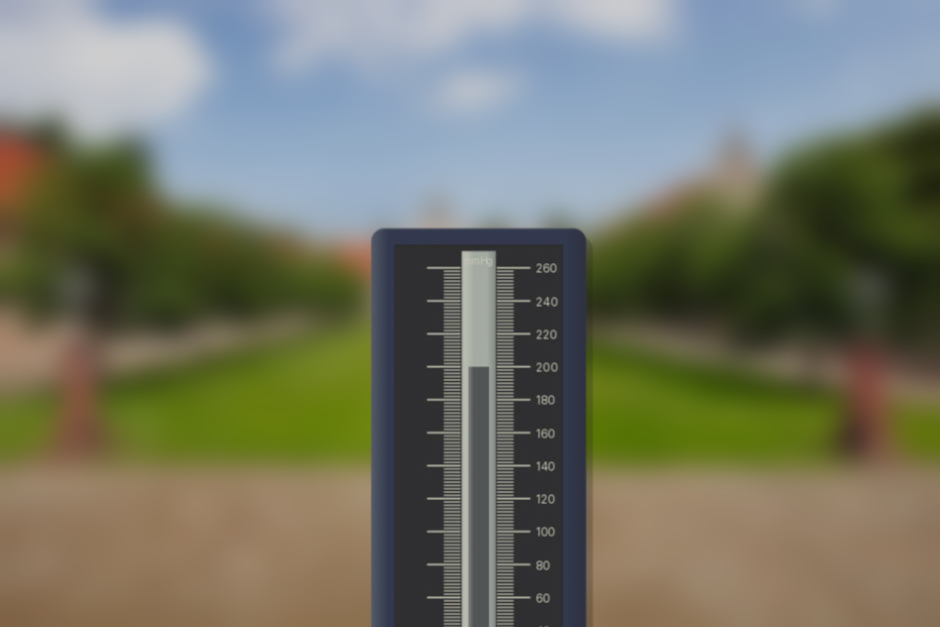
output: 200; mmHg
